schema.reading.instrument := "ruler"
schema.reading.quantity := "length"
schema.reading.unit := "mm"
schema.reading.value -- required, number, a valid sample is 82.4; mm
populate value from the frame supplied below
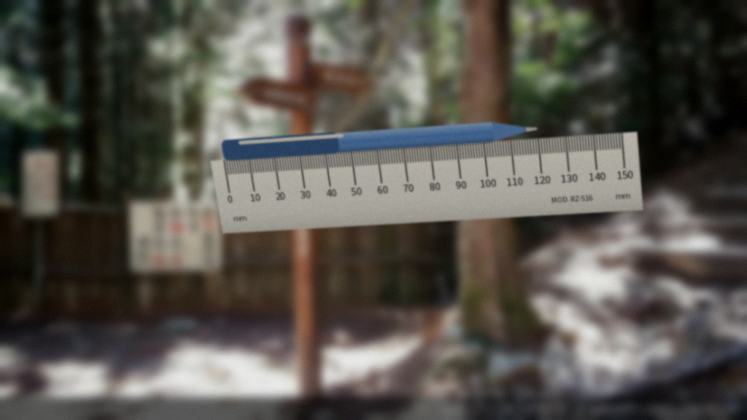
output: 120; mm
